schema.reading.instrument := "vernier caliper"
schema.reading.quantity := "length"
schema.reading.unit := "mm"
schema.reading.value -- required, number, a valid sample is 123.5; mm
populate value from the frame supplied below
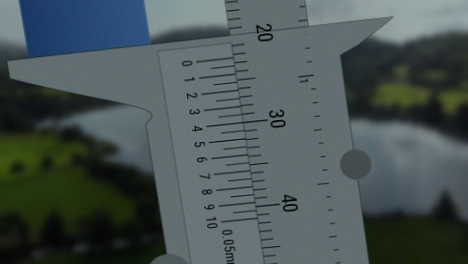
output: 22.4; mm
